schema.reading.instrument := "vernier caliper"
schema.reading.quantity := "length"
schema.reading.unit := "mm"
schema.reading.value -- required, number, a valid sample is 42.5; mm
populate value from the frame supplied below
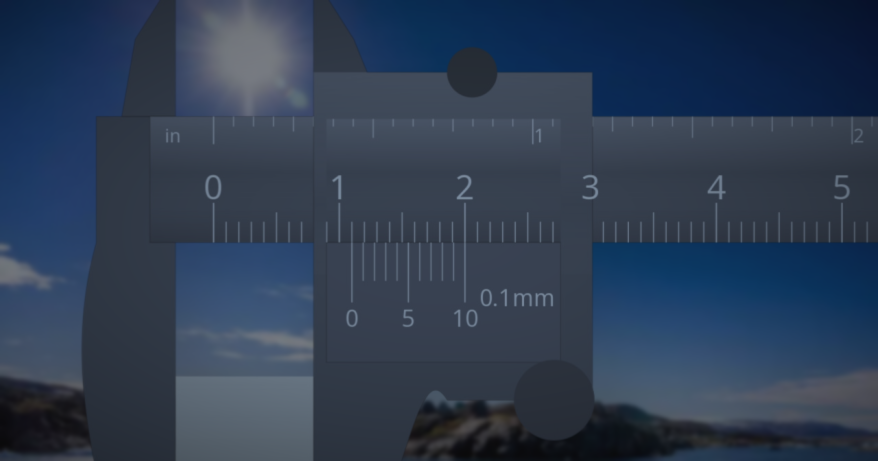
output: 11.0; mm
